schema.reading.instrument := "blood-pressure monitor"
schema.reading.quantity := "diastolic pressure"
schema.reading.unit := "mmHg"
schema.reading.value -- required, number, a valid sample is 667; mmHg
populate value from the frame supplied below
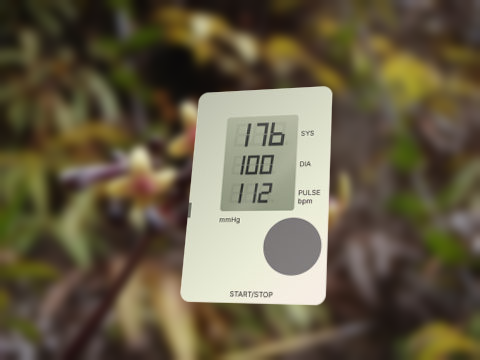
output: 100; mmHg
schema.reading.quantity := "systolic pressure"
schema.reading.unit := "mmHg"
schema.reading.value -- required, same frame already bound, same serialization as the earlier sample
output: 176; mmHg
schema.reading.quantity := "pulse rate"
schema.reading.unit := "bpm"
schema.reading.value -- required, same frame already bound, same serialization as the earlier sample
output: 112; bpm
